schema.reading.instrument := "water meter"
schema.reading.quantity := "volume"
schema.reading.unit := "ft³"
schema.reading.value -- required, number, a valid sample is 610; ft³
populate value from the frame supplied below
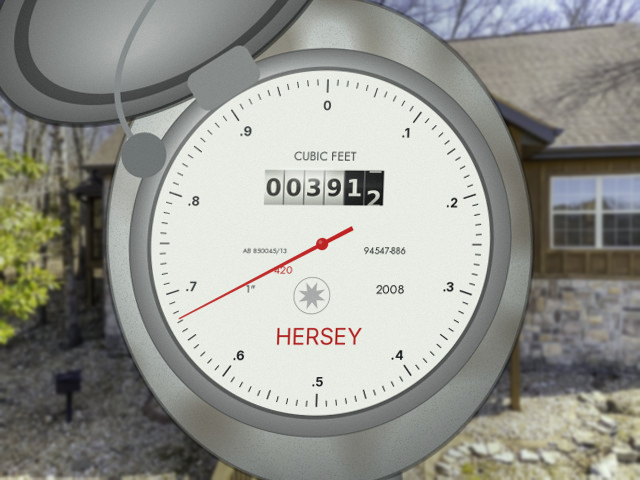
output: 3911.67; ft³
